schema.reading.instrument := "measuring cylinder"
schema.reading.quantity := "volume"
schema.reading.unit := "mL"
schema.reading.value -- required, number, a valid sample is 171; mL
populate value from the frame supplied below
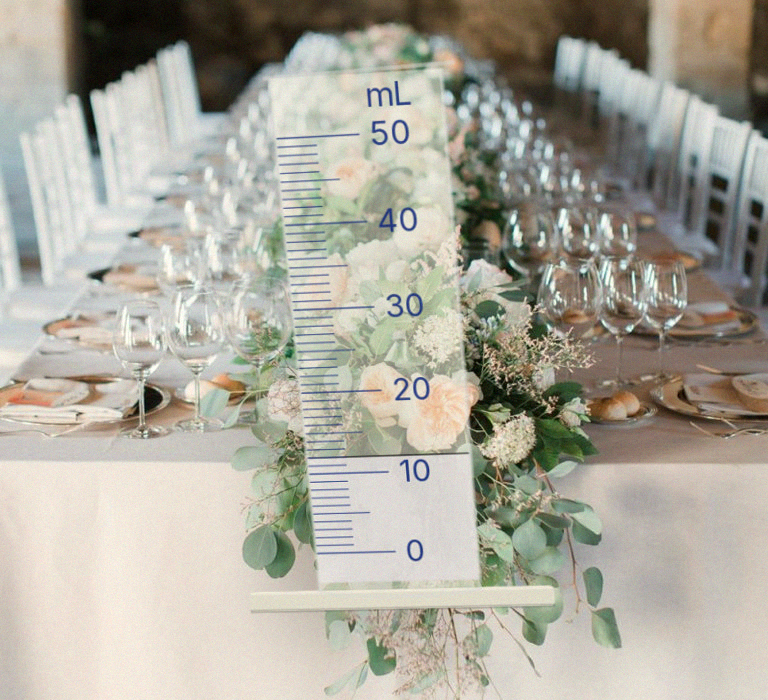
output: 12; mL
